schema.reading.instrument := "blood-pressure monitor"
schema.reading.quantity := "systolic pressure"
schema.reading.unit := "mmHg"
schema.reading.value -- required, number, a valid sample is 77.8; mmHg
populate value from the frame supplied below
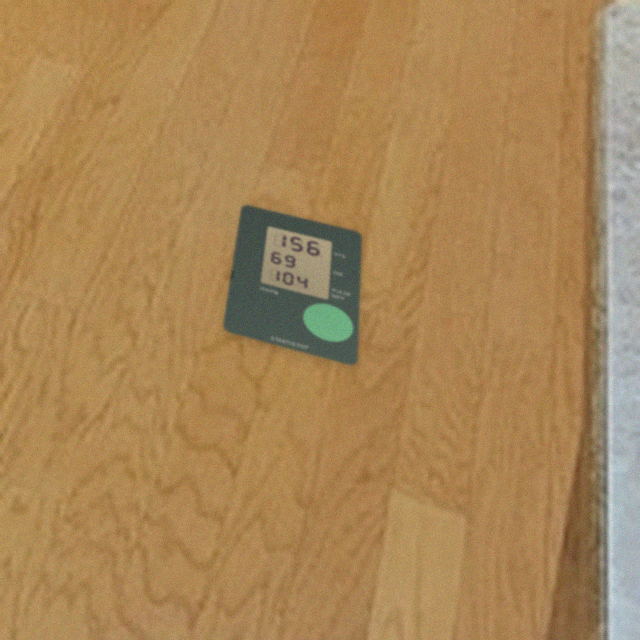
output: 156; mmHg
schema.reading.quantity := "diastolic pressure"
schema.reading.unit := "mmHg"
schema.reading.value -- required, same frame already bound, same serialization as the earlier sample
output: 69; mmHg
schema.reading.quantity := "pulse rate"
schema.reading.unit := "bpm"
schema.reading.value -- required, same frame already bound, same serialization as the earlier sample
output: 104; bpm
